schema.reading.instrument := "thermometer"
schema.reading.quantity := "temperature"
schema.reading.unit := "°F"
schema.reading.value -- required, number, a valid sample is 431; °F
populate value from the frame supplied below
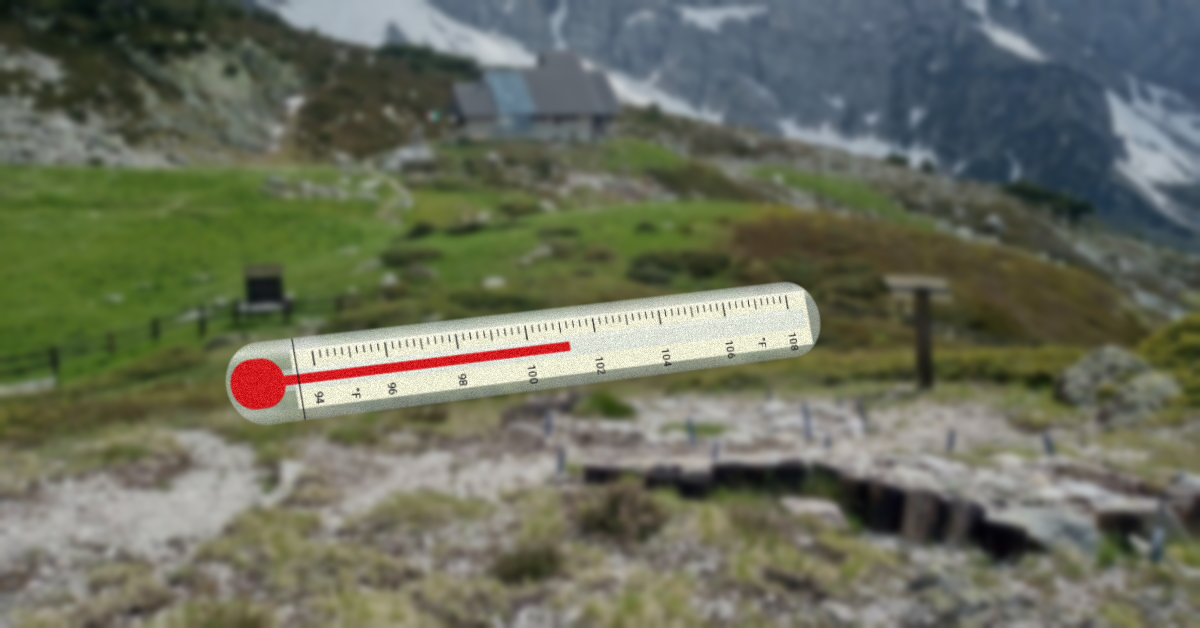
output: 101.2; °F
